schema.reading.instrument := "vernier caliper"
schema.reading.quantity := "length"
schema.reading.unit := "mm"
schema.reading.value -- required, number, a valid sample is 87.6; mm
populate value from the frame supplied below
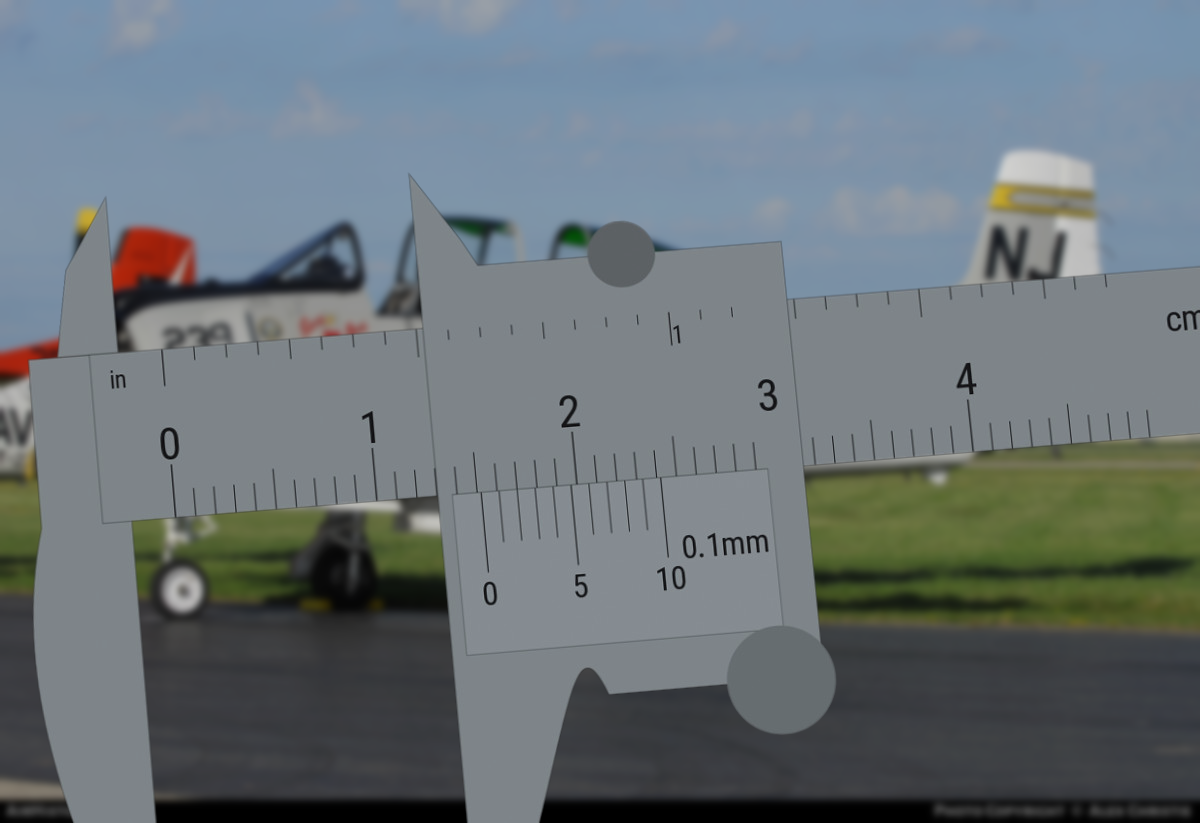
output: 15.2; mm
